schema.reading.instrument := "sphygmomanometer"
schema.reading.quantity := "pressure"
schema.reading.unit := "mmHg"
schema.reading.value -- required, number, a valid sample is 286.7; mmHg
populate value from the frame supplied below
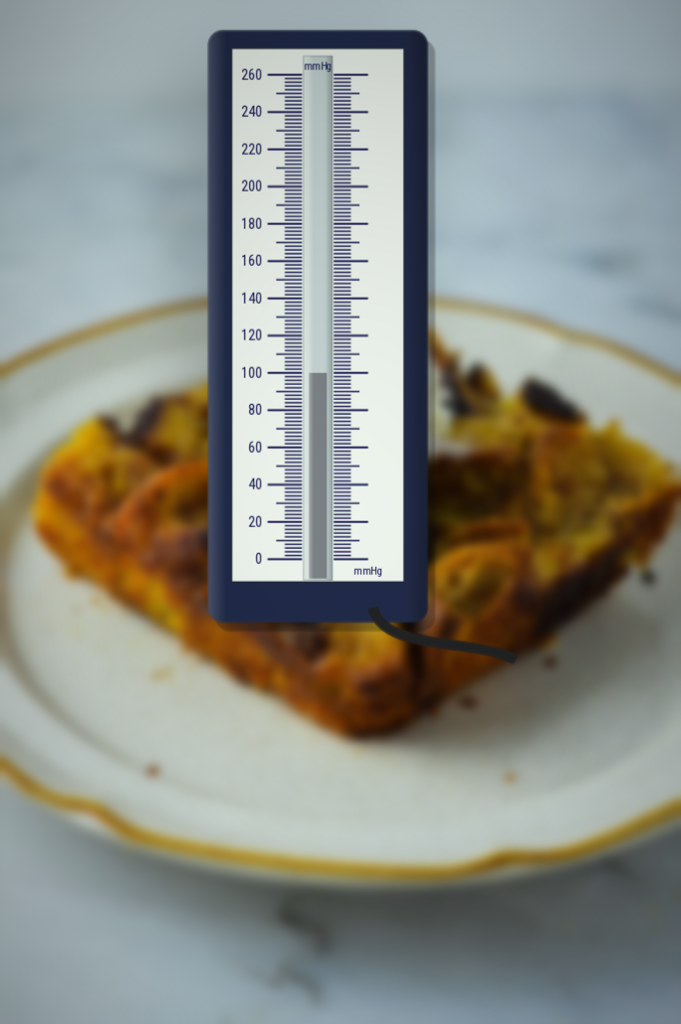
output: 100; mmHg
